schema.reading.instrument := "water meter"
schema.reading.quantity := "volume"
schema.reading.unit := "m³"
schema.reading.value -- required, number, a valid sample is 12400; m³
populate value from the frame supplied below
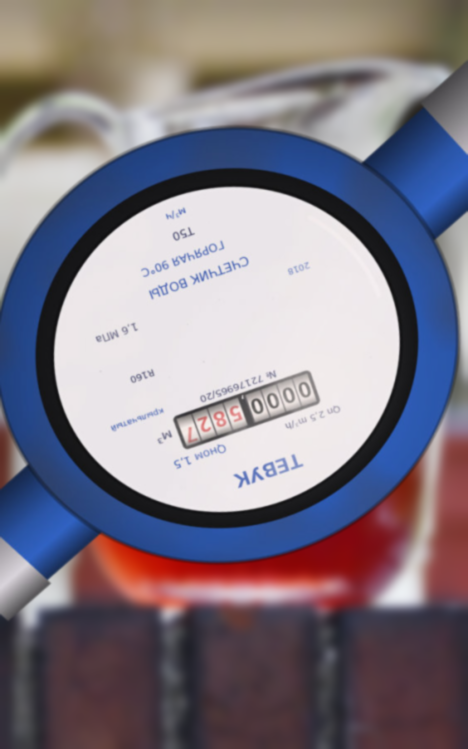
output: 0.5827; m³
